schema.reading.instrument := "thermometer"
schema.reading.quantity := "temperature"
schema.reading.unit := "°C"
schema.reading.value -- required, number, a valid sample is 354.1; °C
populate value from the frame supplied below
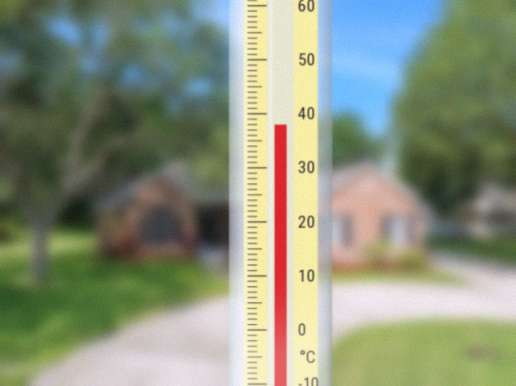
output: 38; °C
